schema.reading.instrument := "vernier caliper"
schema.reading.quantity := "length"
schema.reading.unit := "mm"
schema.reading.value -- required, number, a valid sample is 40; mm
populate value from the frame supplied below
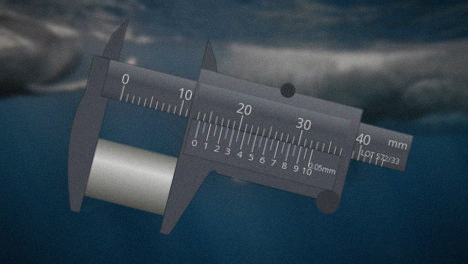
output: 13.4; mm
